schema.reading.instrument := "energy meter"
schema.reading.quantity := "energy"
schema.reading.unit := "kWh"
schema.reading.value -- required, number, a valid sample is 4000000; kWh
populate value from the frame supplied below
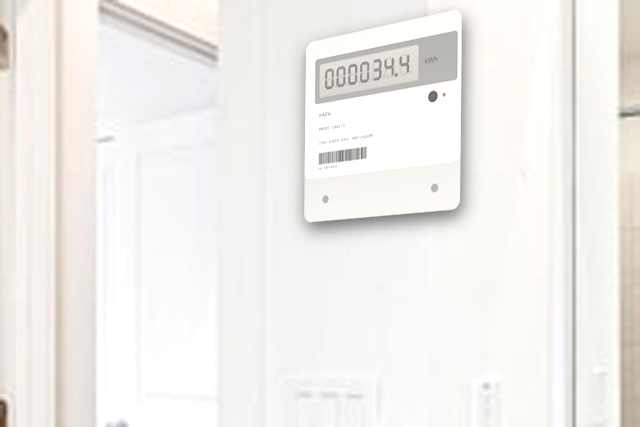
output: 34.4; kWh
